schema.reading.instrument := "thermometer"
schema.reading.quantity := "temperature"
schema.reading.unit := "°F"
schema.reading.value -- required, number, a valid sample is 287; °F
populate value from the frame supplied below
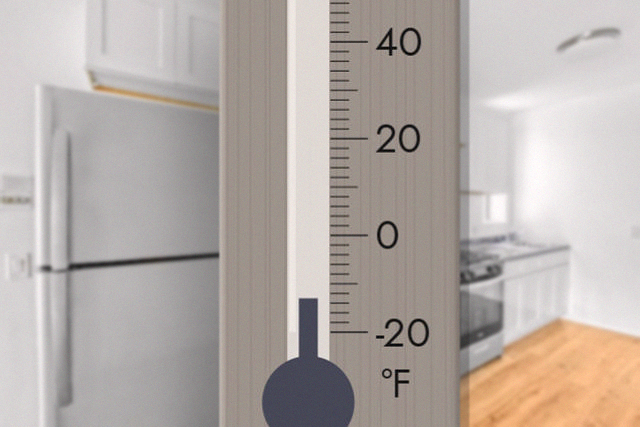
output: -13; °F
